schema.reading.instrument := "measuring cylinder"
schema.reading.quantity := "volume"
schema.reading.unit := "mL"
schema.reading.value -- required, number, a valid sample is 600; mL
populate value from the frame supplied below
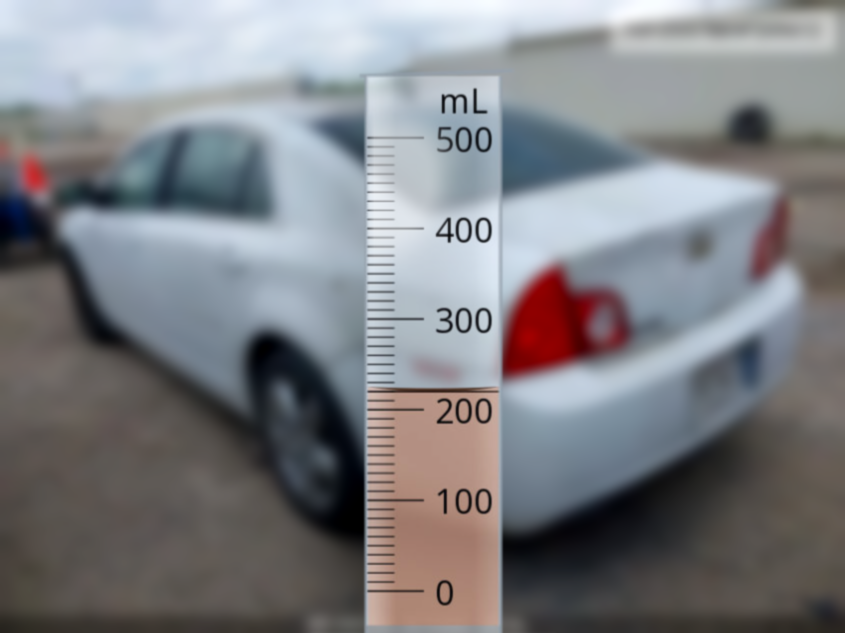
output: 220; mL
